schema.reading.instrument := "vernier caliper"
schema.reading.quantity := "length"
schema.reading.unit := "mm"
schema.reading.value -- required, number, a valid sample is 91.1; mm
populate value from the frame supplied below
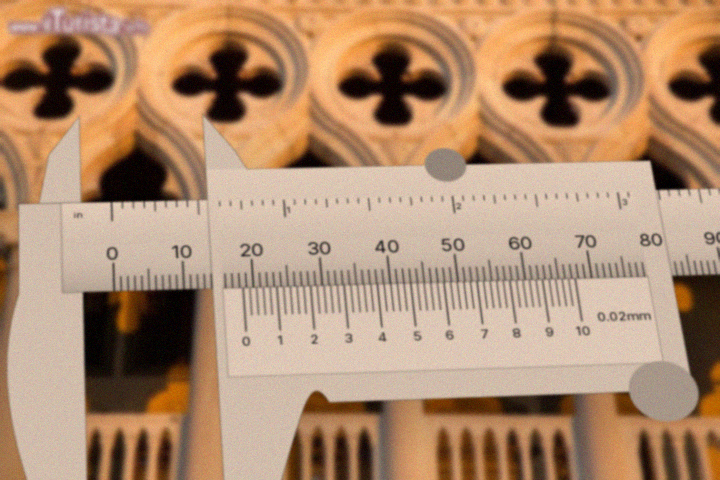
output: 18.5; mm
